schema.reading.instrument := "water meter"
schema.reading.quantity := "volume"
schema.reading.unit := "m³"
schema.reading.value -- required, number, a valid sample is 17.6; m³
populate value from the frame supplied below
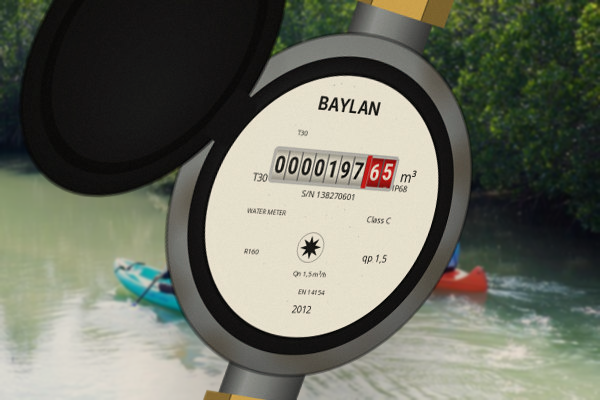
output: 197.65; m³
